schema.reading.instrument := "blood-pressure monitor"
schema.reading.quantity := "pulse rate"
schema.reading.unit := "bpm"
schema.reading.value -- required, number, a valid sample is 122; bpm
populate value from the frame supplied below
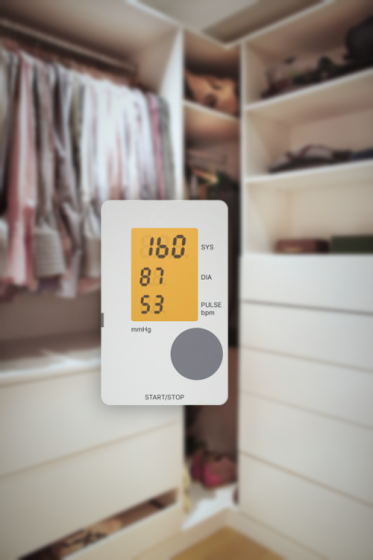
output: 53; bpm
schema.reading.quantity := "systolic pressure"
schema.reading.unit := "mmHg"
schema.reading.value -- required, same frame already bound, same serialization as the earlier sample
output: 160; mmHg
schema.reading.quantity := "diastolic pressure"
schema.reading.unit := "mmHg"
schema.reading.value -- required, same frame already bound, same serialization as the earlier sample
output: 87; mmHg
